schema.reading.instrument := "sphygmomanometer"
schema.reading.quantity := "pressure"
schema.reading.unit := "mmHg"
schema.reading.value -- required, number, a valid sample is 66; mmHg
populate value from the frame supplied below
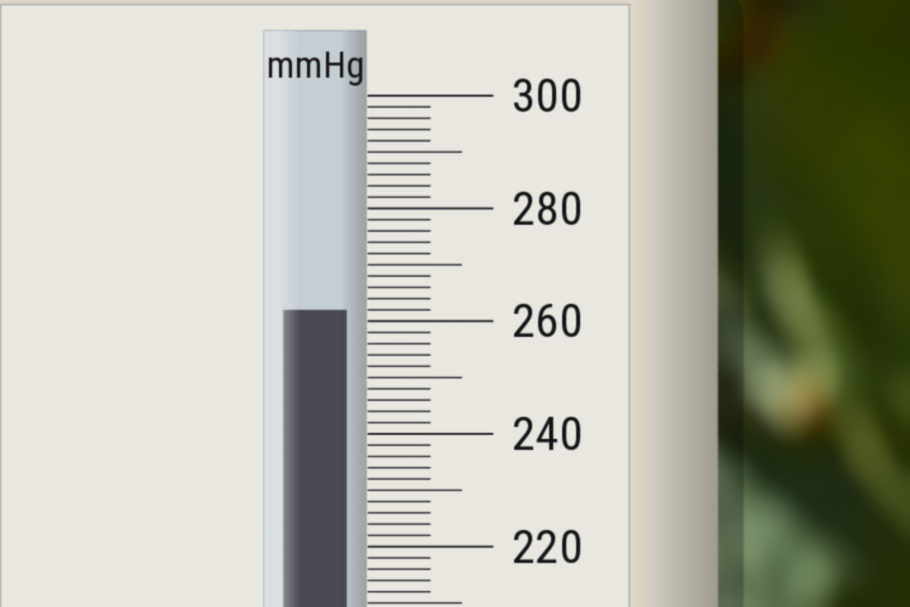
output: 262; mmHg
